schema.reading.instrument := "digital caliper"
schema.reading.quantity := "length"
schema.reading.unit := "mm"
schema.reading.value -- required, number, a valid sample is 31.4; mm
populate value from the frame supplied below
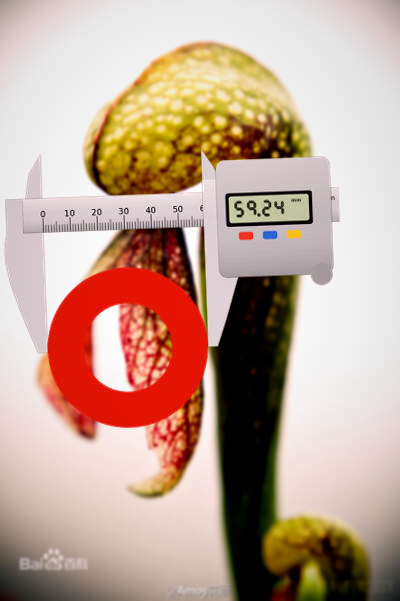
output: 59.24; mm
